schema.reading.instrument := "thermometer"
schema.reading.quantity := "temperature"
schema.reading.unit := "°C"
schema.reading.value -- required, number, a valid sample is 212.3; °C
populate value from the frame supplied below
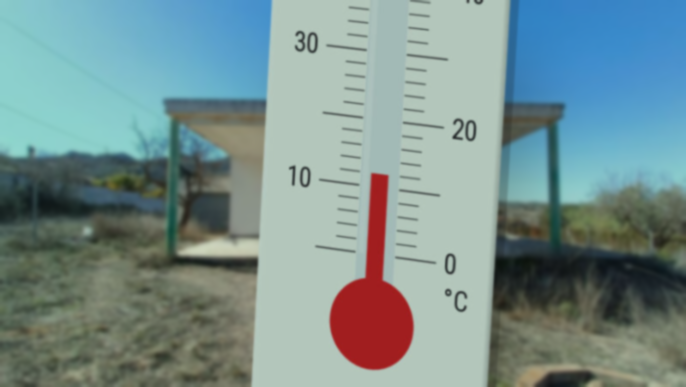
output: 12; °C
